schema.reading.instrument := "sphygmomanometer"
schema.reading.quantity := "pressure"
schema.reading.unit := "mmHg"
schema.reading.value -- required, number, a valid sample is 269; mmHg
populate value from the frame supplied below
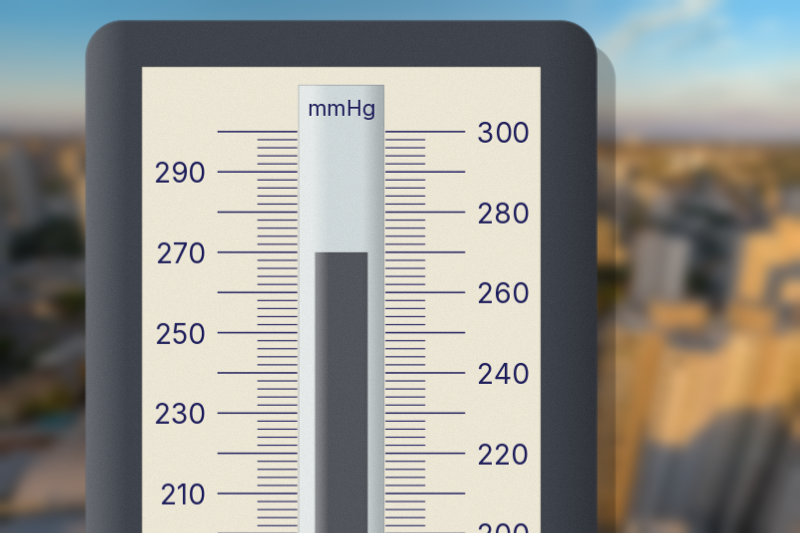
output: 270; mmHg
